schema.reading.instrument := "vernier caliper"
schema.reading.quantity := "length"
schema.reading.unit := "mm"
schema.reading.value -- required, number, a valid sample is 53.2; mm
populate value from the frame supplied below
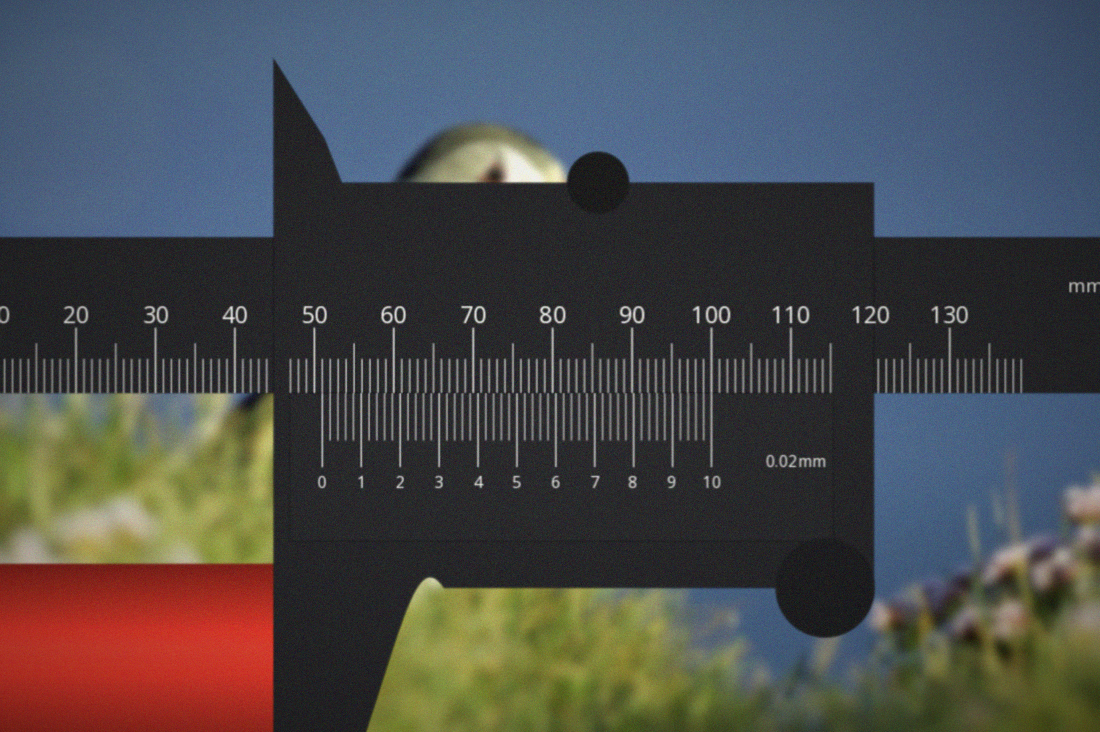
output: 51.0; mm
